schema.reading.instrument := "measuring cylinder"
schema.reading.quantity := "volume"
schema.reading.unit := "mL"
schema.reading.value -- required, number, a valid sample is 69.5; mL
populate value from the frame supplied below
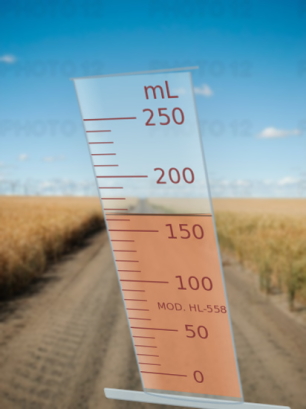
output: 165; mL
